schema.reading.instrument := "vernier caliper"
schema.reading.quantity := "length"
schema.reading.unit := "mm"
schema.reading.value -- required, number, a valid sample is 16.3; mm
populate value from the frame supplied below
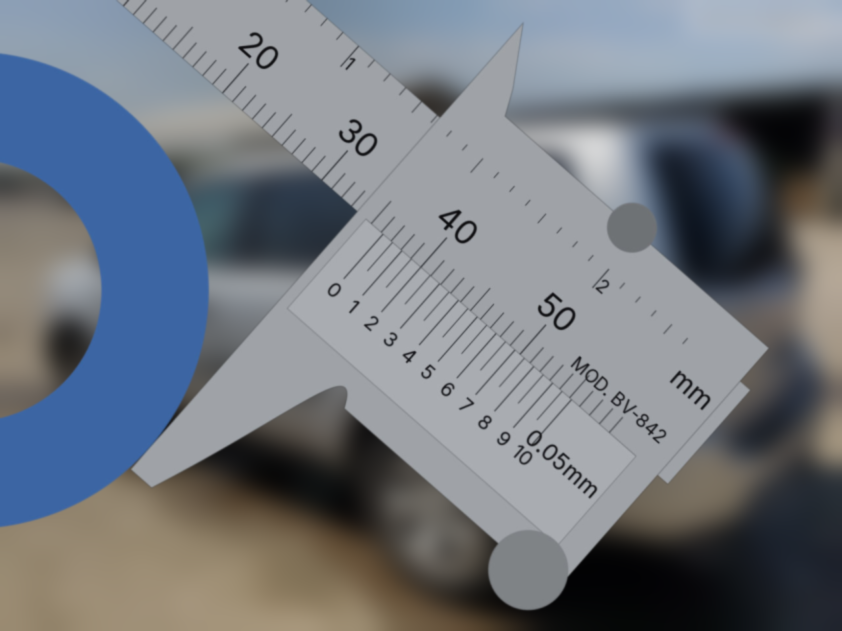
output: 36.2; mm
